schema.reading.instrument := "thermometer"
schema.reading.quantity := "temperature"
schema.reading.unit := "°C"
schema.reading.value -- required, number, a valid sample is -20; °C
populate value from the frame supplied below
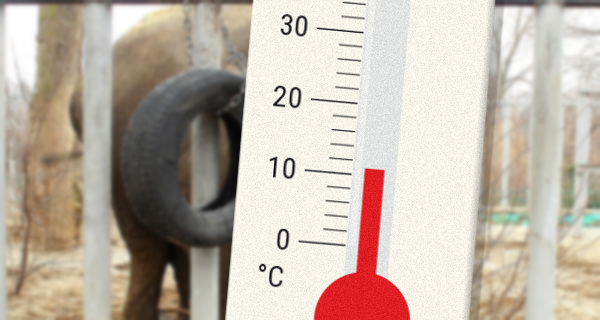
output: 11; °C
